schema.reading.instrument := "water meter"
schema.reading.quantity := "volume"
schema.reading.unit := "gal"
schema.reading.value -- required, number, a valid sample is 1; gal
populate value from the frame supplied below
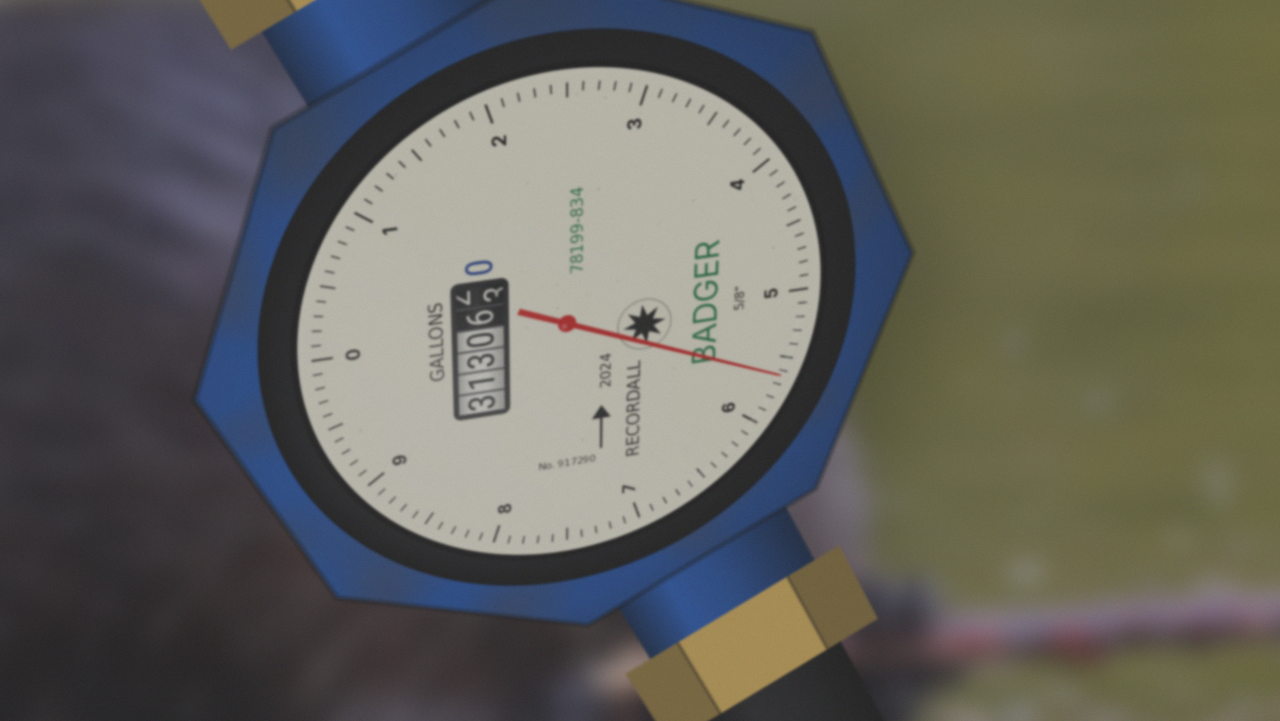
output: 3130625.6; gal
